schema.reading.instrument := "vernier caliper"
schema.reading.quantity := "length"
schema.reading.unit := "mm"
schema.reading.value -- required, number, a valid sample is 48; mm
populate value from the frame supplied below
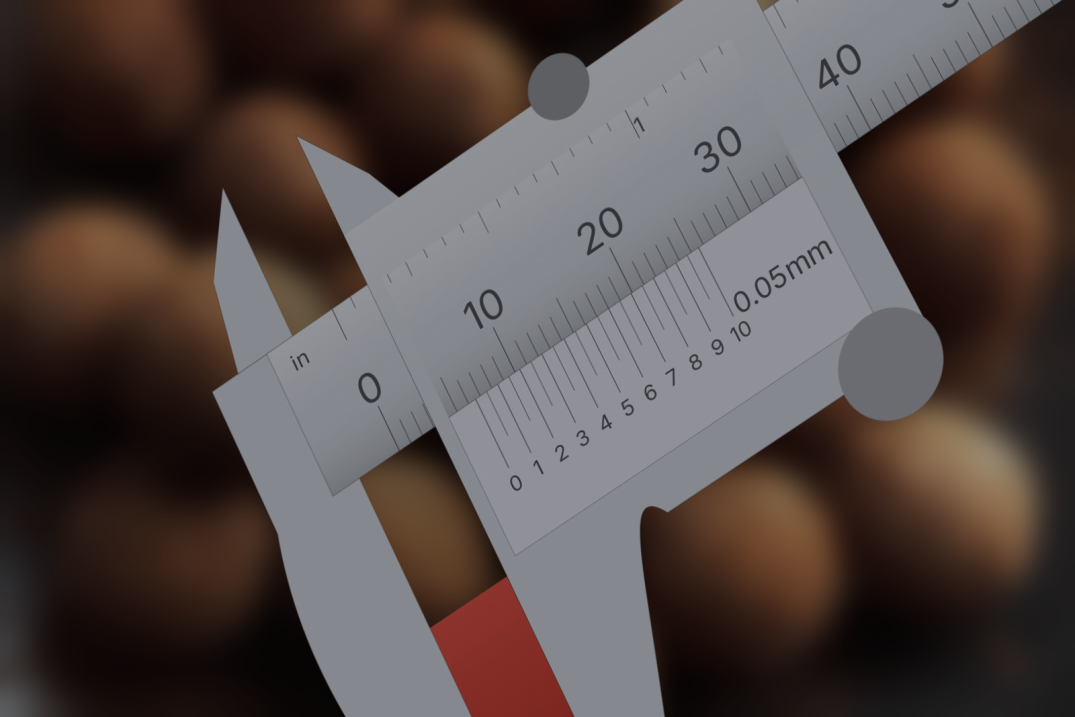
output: 6.6; mm
